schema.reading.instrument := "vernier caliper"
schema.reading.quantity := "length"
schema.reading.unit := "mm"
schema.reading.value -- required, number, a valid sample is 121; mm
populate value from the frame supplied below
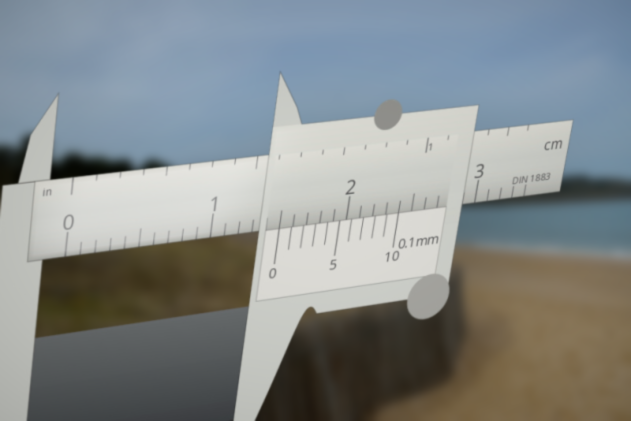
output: 15.0; mm
